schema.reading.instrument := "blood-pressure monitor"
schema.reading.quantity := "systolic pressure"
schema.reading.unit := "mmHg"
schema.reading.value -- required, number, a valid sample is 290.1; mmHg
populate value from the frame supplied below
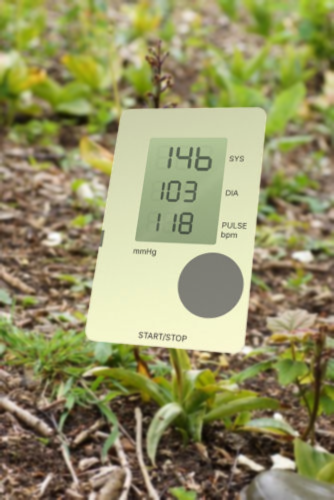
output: 146; mmHg
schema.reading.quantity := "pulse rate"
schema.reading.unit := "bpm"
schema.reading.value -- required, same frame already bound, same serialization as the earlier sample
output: 118; bpm
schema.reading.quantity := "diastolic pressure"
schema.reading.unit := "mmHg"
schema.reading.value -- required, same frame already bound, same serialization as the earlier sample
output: 103; mmHg
